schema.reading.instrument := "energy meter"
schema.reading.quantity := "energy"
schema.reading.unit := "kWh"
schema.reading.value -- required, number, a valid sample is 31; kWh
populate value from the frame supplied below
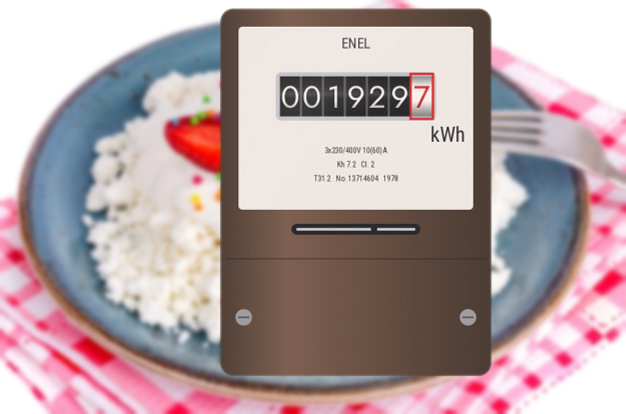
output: 1929.7; kWh
